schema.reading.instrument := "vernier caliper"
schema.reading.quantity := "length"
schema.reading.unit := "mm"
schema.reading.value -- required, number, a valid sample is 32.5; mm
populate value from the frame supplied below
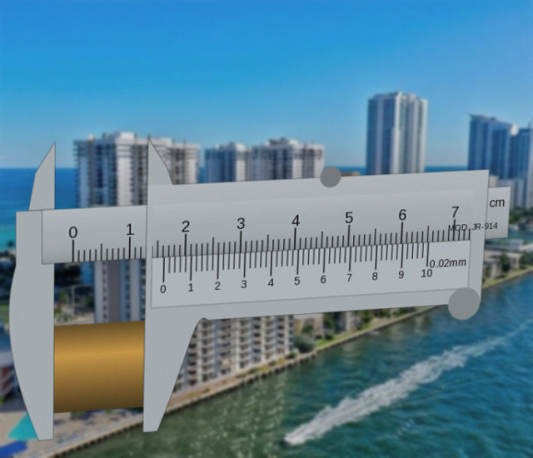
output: 16.2; mm
